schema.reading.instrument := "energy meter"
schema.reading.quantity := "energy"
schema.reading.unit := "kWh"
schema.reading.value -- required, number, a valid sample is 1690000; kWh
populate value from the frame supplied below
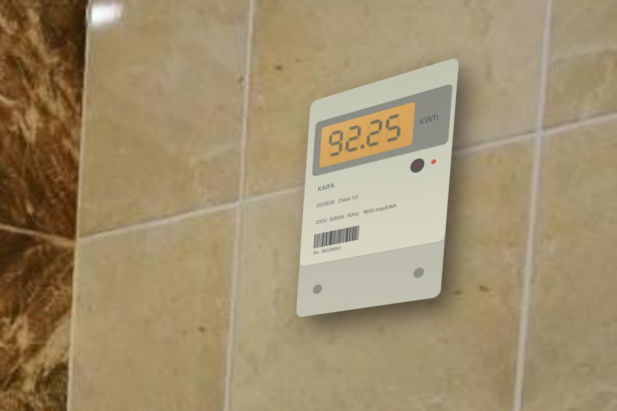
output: 92.25; kWh
